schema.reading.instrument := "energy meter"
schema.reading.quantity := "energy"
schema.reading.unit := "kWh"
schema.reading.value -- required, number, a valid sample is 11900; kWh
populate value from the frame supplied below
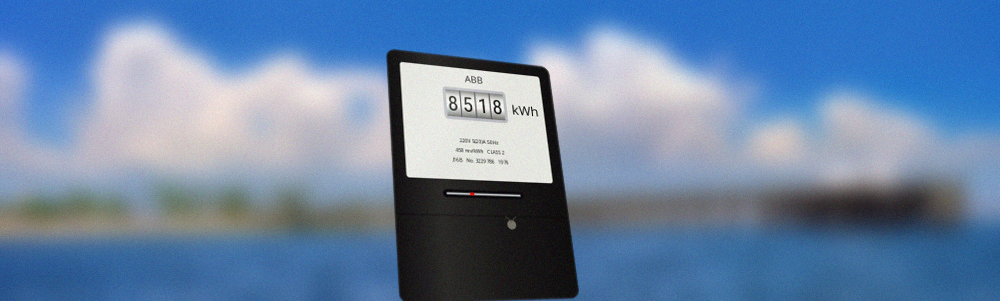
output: 8518; kWh
